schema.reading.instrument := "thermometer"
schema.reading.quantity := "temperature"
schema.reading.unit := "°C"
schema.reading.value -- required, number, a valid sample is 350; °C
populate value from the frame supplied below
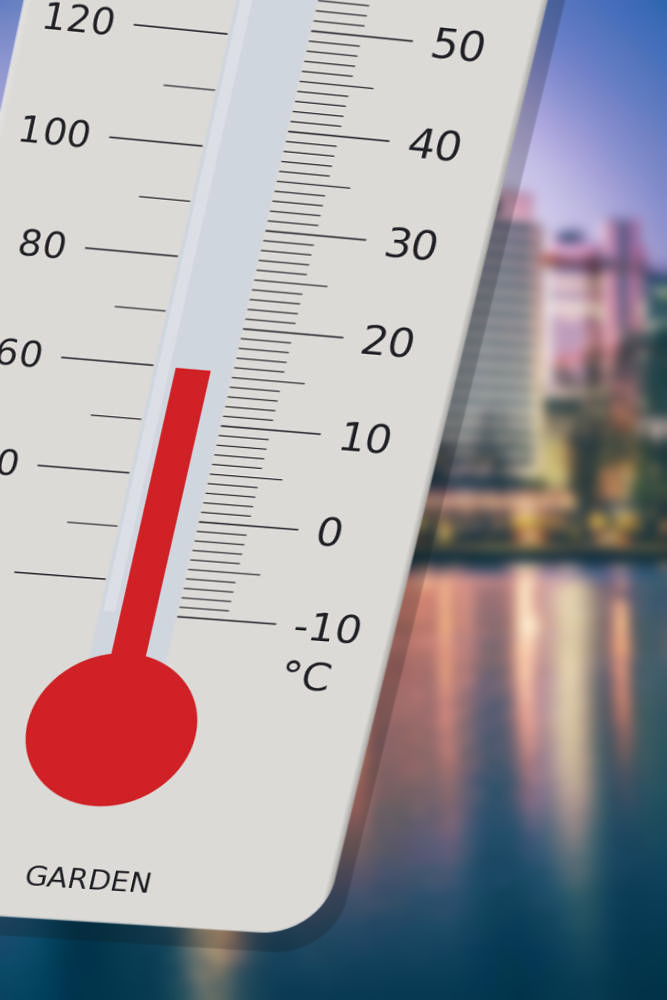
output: 15.5; °C
